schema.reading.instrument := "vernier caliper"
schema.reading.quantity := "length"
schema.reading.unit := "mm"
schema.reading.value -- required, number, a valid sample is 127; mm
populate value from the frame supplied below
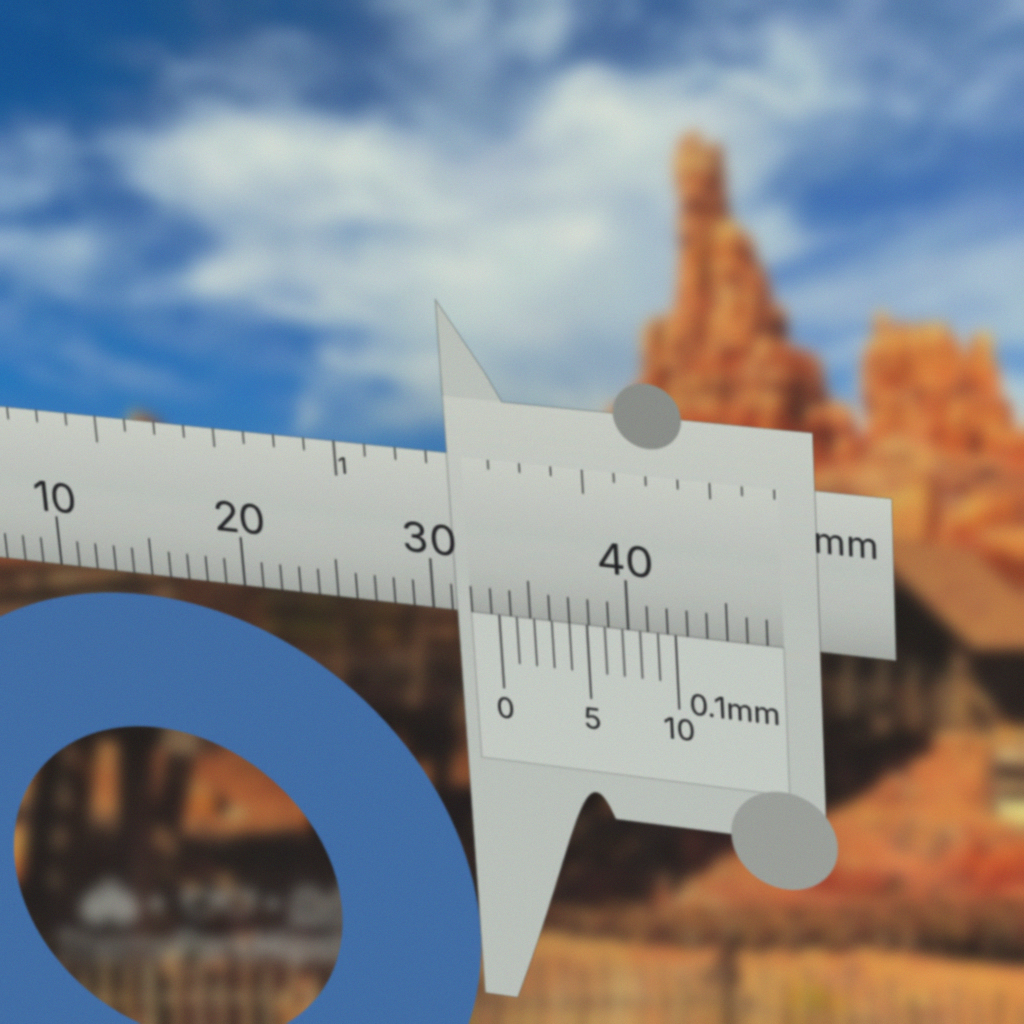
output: 33.4; mm
